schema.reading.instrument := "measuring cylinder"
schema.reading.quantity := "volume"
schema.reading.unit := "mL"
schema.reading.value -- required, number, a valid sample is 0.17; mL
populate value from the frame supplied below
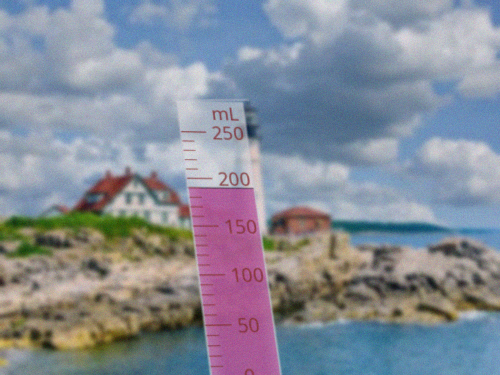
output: 190; mL
